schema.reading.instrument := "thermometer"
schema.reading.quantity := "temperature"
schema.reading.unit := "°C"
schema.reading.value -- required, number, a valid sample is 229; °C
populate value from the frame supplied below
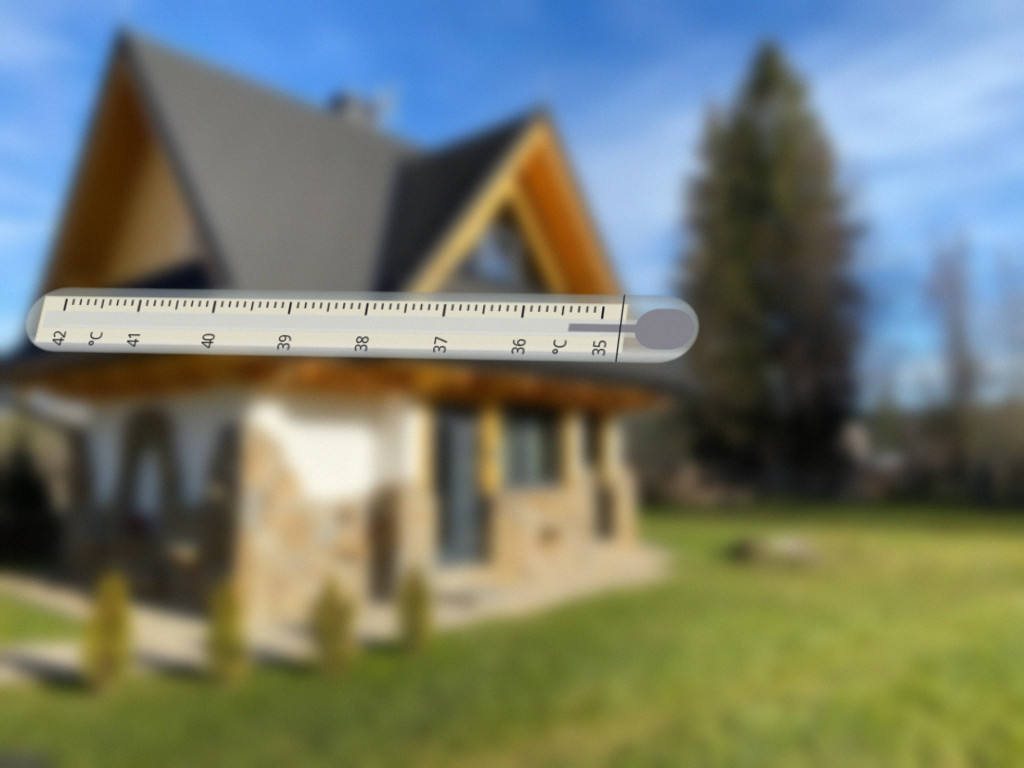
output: 35.4; °C
